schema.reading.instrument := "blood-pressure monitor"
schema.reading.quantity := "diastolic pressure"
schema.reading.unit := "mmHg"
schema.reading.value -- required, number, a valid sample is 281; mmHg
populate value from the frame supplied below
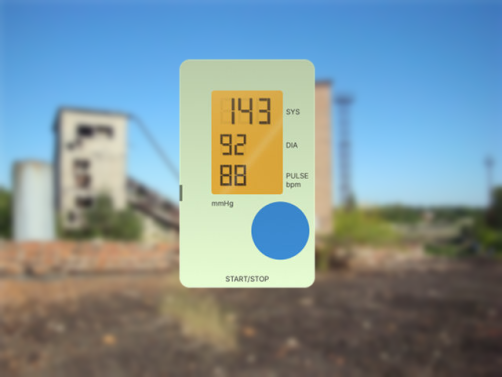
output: 92; mmHg
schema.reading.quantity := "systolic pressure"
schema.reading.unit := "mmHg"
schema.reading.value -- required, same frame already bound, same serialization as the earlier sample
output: 143; mmHg
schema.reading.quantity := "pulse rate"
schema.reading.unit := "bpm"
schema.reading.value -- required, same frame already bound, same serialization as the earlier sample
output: 88; bpm
